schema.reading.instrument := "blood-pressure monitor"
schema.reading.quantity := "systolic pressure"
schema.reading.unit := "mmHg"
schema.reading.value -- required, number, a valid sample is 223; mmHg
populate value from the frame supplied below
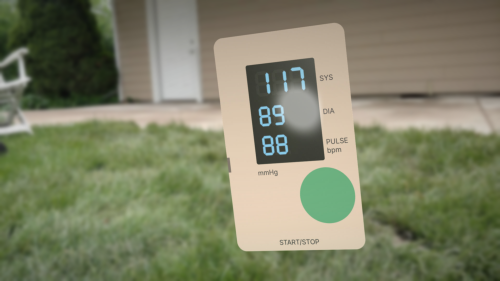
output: 117; mmHg
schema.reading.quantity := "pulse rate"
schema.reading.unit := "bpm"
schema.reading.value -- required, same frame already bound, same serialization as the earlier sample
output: 88; bpm
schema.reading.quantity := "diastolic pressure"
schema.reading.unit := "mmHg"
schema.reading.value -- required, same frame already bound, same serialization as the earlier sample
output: 89; mmHg
